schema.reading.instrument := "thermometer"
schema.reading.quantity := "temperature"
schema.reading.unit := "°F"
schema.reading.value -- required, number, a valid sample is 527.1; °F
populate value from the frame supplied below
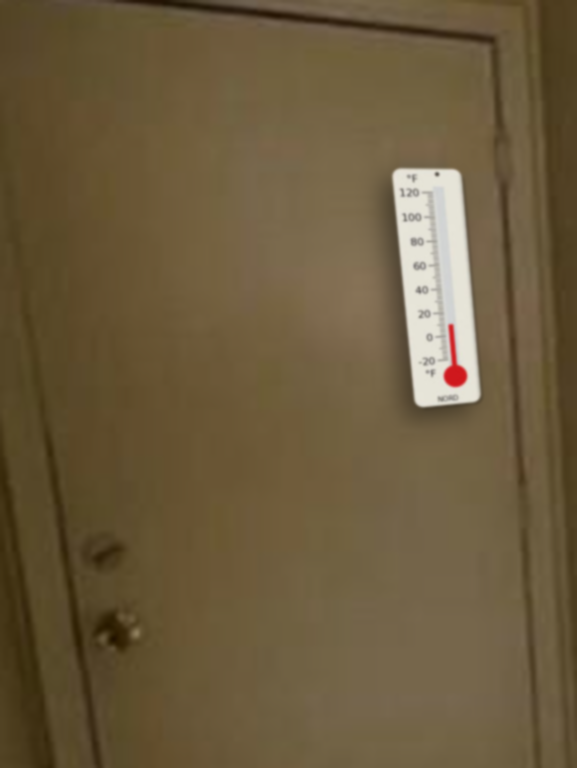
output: 10; °F
